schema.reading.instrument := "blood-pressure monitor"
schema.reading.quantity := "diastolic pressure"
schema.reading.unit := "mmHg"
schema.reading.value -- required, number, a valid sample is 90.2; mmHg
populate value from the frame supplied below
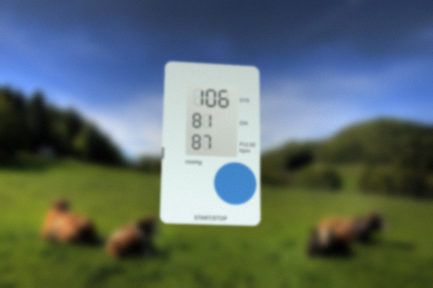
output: 81; mmHg
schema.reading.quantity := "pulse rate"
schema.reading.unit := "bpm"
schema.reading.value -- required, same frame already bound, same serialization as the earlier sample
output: 87; bpm
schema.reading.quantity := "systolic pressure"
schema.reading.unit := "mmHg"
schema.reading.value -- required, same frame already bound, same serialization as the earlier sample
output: 106; mmHg
